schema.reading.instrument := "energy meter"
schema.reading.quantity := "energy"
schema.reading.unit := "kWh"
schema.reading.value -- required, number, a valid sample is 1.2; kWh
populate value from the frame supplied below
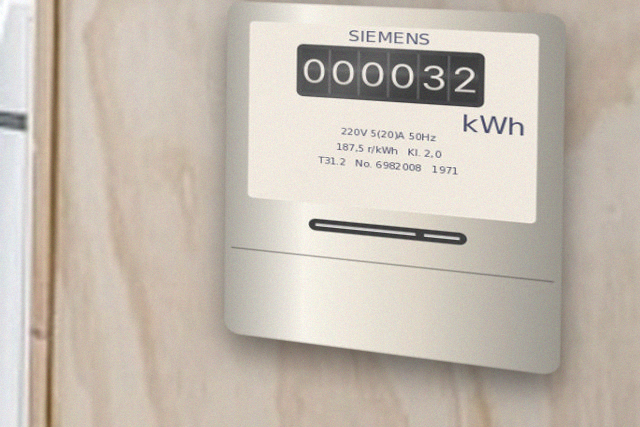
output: 32; kWh
